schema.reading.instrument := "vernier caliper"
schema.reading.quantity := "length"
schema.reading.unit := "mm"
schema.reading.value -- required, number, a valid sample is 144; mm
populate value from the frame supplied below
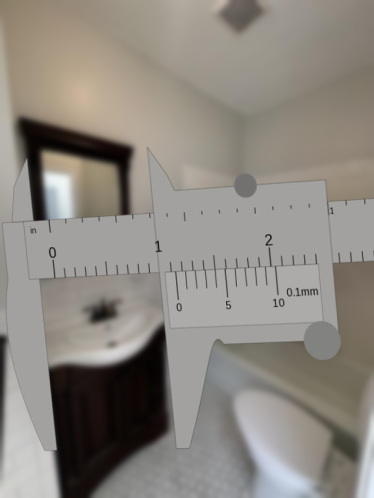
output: 11.4; mm
